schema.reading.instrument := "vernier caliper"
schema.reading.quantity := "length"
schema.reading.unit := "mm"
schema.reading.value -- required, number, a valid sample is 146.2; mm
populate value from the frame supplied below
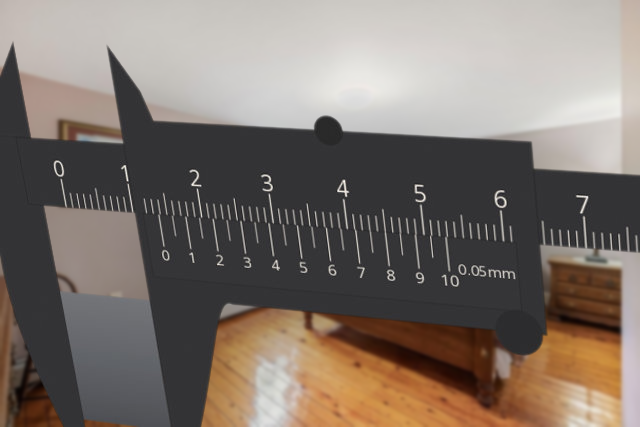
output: 13.8; mm
